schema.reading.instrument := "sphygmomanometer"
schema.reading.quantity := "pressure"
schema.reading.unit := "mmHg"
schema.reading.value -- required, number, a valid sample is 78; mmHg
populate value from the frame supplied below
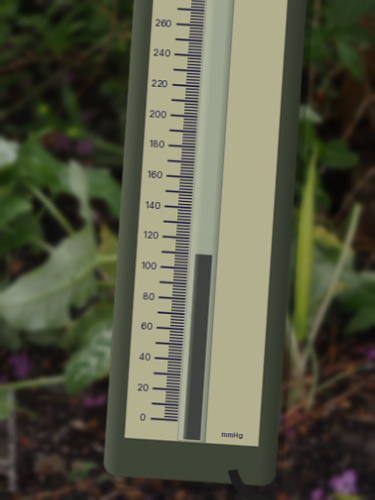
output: 110; mmHg
